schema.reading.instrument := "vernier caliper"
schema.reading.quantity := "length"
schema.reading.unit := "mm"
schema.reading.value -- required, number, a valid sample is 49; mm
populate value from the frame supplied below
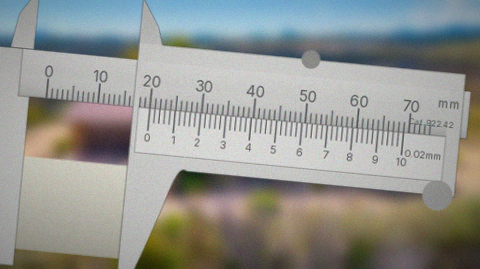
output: 20.0; mm
